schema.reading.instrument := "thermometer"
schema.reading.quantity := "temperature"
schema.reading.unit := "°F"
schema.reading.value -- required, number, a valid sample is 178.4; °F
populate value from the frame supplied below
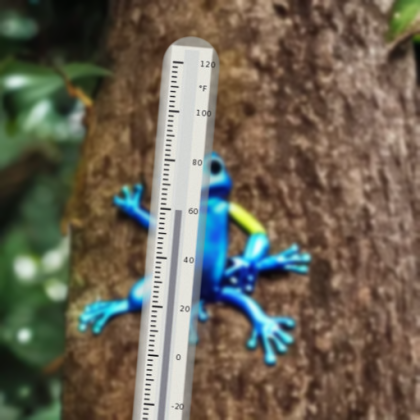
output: 60; °F
